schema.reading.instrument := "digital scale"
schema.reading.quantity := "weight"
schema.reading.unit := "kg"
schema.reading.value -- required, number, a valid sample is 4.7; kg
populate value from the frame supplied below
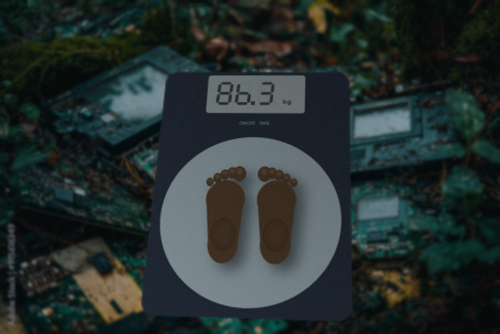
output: 86.3; kg
